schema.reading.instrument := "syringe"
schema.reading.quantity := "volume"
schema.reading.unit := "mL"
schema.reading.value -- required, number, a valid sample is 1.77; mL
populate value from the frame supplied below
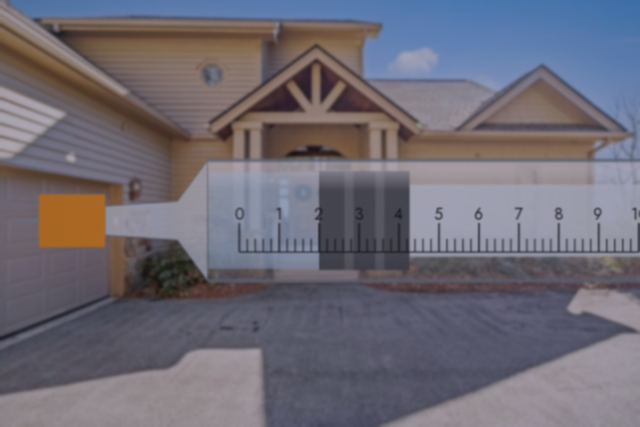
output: 2; mL
